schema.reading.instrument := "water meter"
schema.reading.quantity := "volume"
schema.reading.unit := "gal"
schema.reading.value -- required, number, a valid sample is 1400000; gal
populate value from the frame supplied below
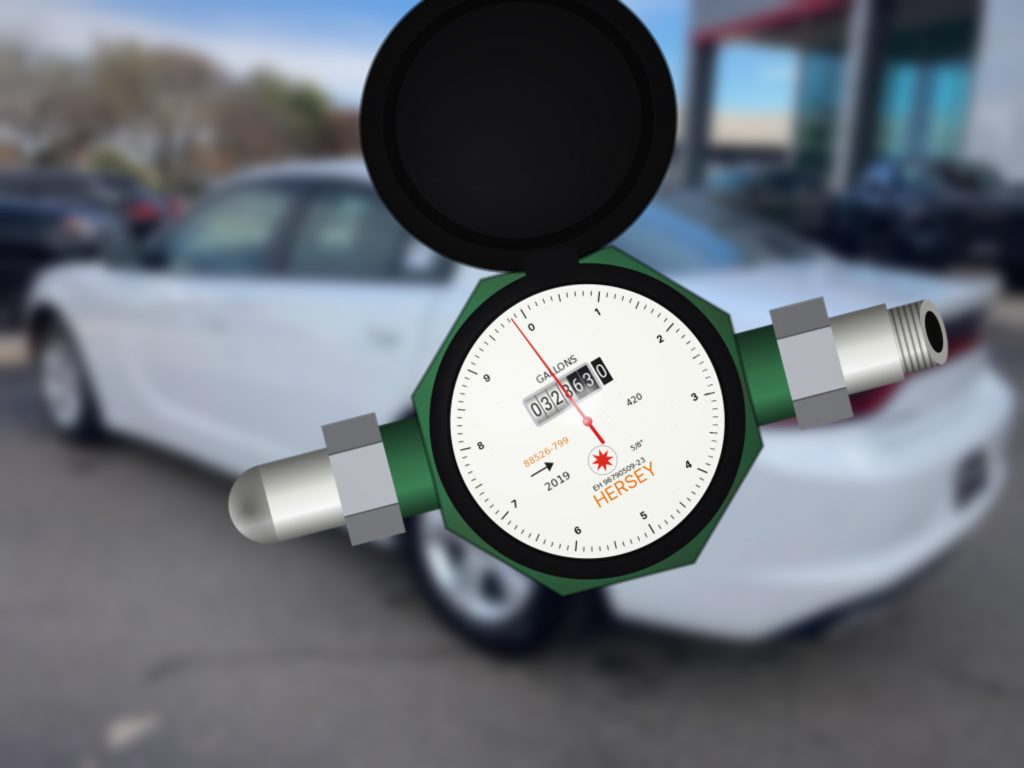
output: 328629.8; gal
